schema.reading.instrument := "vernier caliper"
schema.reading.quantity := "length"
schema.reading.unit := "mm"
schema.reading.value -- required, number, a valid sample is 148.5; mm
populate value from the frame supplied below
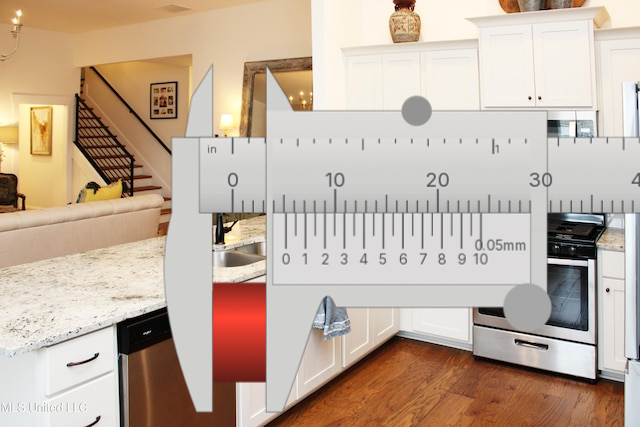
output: 5.2; mm
